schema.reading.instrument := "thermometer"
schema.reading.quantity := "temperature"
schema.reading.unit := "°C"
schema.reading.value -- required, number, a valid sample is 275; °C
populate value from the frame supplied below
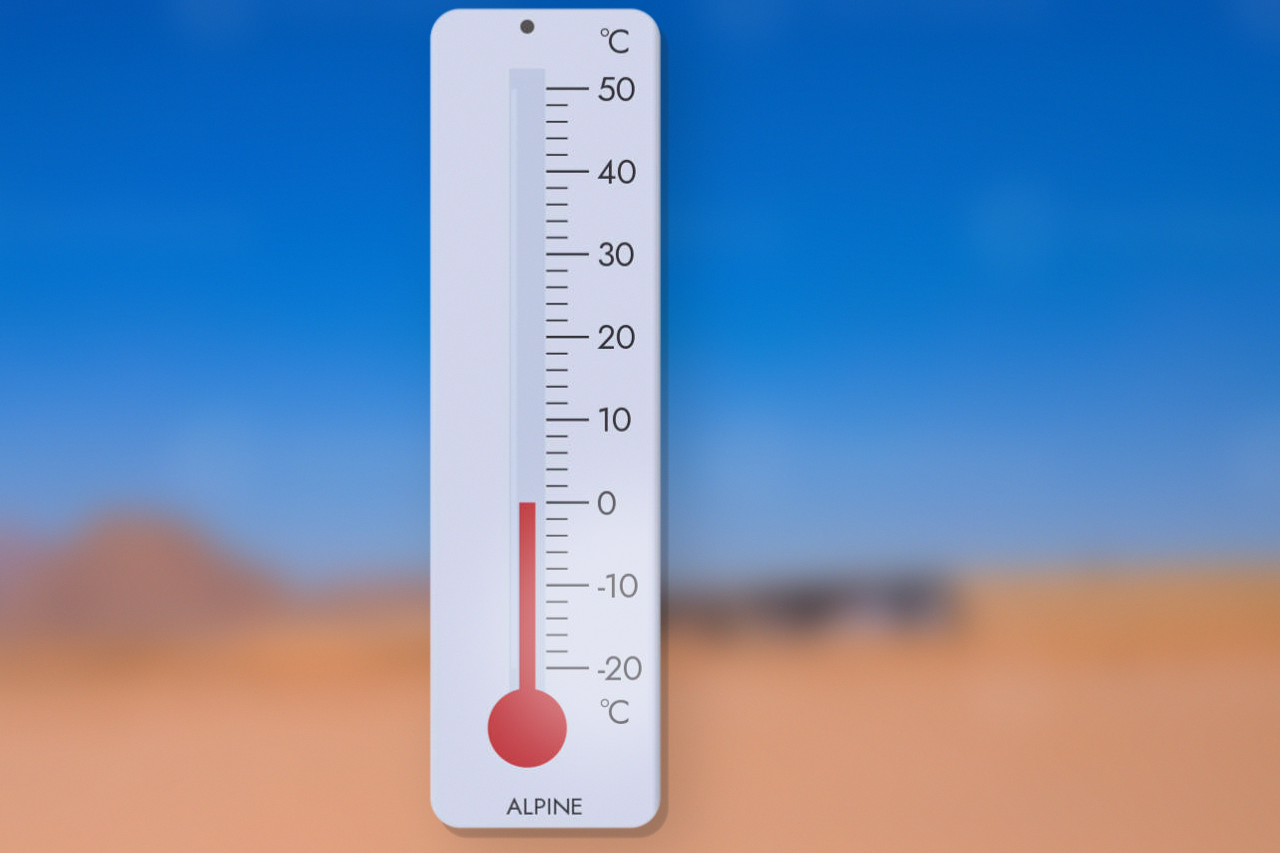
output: 0; °C
